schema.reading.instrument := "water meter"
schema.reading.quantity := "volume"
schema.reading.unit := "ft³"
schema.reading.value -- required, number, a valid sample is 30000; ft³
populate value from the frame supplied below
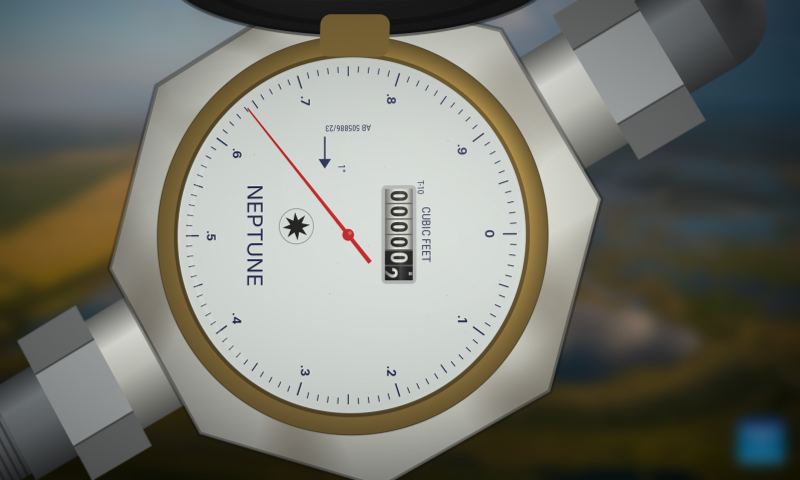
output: 1.64; ft³
